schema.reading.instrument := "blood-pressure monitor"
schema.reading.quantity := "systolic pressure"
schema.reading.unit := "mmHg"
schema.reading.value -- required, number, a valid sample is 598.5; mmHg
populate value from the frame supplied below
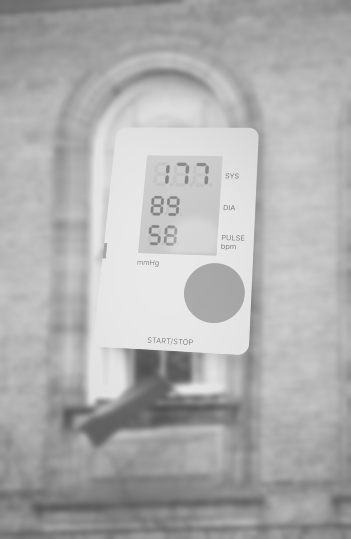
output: 177; mmHg
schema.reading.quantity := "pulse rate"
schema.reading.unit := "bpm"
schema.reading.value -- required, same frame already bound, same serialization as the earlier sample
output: 58; bpm
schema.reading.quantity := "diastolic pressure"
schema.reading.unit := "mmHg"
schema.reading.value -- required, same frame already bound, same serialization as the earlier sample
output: 89; mmHg
